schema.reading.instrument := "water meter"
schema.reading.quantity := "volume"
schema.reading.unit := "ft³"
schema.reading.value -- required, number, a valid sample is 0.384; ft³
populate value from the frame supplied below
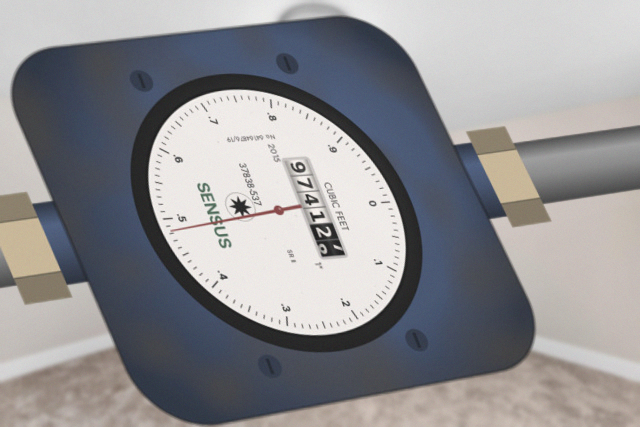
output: 974127.48; ft³
